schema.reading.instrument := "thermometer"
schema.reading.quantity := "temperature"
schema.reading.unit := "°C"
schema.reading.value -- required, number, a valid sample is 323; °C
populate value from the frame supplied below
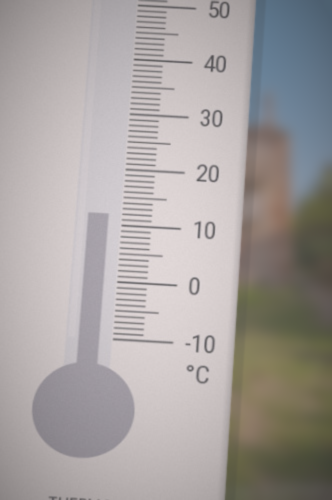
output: 12; °C
